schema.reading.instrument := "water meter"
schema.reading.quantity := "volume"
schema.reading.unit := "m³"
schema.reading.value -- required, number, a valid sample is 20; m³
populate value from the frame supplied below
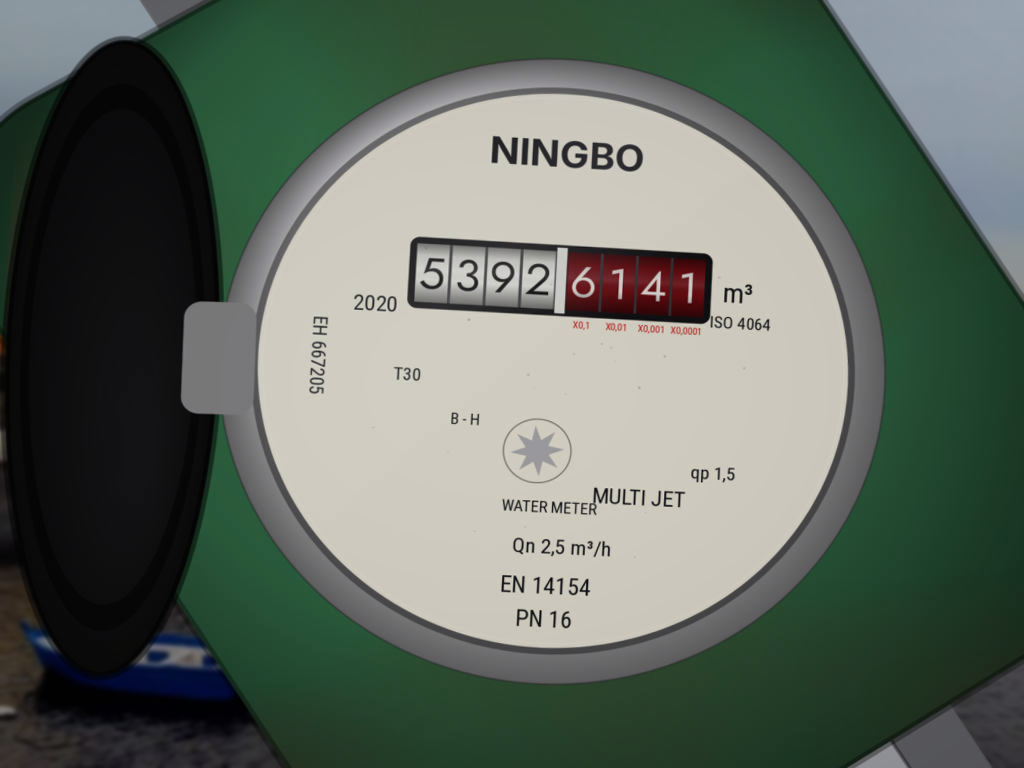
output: 5392.6141; m³
